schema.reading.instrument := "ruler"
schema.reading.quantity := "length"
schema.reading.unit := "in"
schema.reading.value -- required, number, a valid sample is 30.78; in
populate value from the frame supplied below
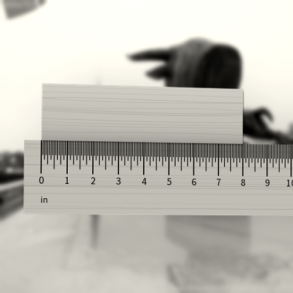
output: 8; in
